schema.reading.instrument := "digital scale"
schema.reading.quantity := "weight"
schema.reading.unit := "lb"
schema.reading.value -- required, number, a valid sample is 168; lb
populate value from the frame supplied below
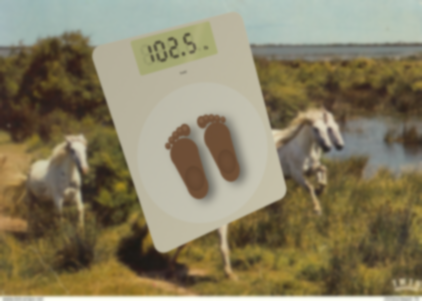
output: 102.5; lb
